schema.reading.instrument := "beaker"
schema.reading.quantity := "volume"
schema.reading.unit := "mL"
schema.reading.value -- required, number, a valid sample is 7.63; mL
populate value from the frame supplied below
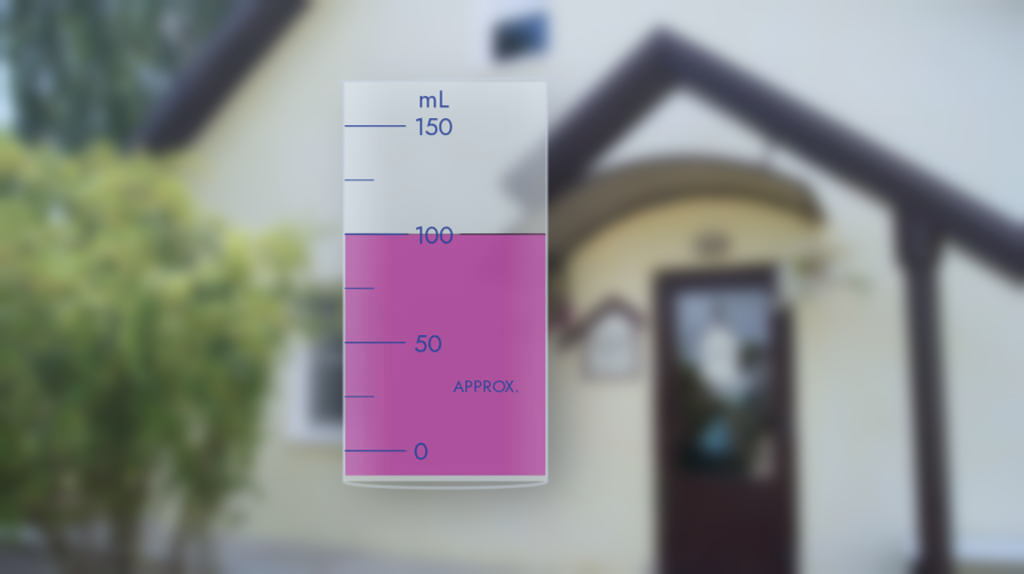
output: 100; mL
